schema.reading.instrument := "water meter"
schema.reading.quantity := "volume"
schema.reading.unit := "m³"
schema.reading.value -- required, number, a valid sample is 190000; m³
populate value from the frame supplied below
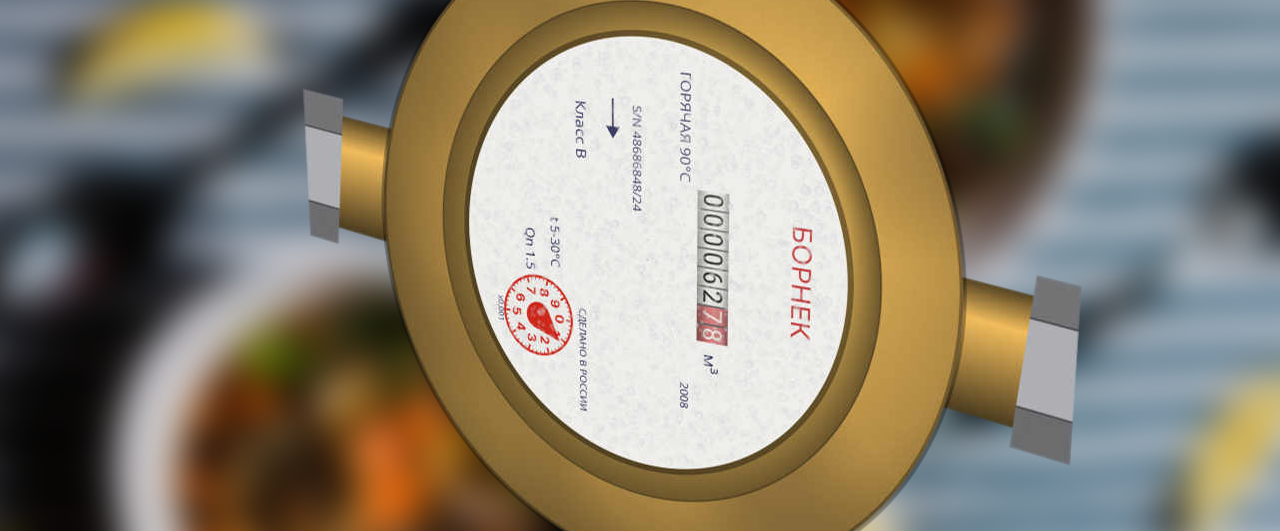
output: 62.781; m³
